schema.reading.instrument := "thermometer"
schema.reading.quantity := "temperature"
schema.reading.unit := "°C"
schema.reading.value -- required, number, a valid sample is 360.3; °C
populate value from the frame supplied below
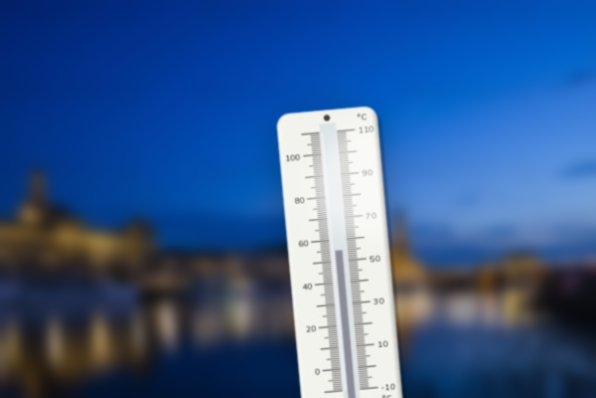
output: 55; °C
